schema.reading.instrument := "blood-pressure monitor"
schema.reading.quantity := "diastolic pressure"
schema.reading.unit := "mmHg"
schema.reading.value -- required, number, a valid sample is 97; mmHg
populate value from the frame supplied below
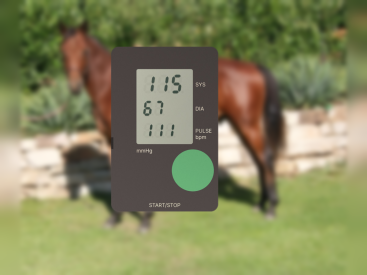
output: 67; mmHg
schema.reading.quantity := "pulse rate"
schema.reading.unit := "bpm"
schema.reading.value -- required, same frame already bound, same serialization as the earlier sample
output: 111; bpm
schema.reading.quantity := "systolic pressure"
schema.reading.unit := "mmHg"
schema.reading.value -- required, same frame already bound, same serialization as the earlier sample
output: 115; mmHg
